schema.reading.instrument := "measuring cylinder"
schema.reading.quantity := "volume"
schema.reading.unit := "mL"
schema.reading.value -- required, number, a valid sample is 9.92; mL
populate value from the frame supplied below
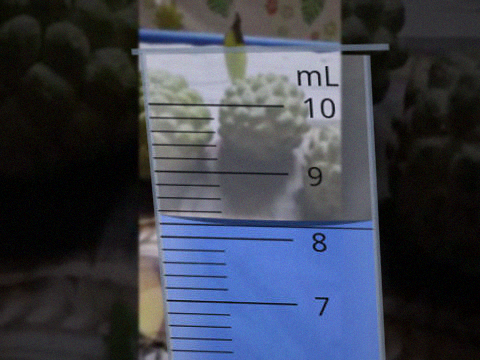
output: 8.2; mL
